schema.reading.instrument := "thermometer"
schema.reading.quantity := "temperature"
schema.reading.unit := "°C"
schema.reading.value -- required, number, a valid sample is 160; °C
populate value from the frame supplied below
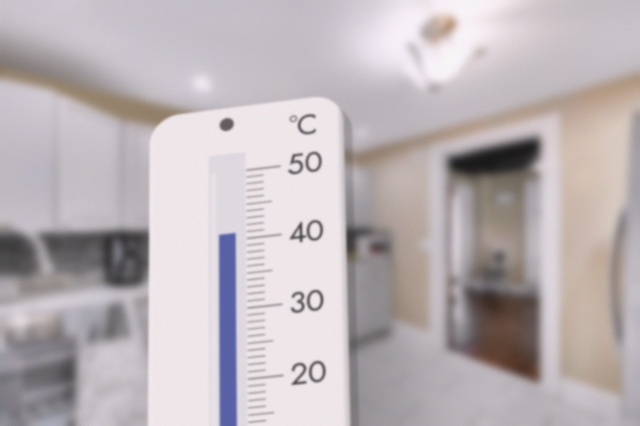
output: 41; °C
